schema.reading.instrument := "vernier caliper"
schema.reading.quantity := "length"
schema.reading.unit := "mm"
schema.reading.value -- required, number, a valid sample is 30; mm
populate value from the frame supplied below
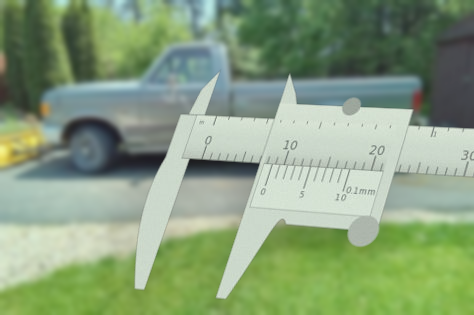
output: 8.6; mm
